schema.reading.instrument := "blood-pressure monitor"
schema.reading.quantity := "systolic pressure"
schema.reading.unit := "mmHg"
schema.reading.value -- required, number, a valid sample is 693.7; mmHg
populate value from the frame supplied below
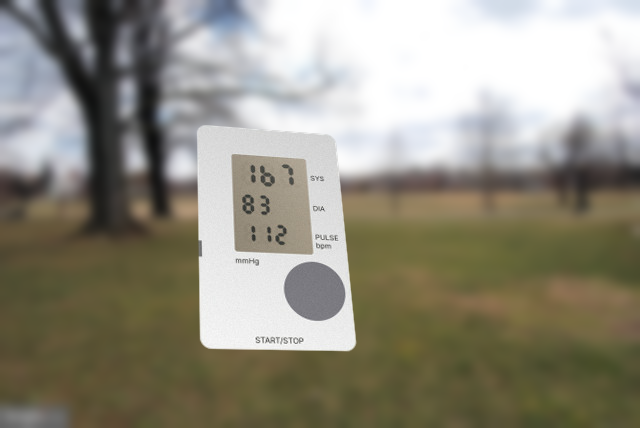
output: 167; mmHg
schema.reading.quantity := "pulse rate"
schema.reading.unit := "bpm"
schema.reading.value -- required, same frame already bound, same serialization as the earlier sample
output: 112; bpm
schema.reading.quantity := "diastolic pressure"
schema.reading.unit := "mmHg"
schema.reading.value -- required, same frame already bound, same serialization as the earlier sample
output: 83; mmHg
